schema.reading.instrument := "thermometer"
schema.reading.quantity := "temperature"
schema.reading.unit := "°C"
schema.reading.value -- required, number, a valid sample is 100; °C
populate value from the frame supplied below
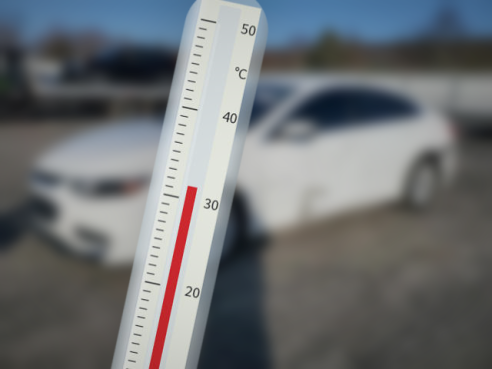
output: 31.5; °C
